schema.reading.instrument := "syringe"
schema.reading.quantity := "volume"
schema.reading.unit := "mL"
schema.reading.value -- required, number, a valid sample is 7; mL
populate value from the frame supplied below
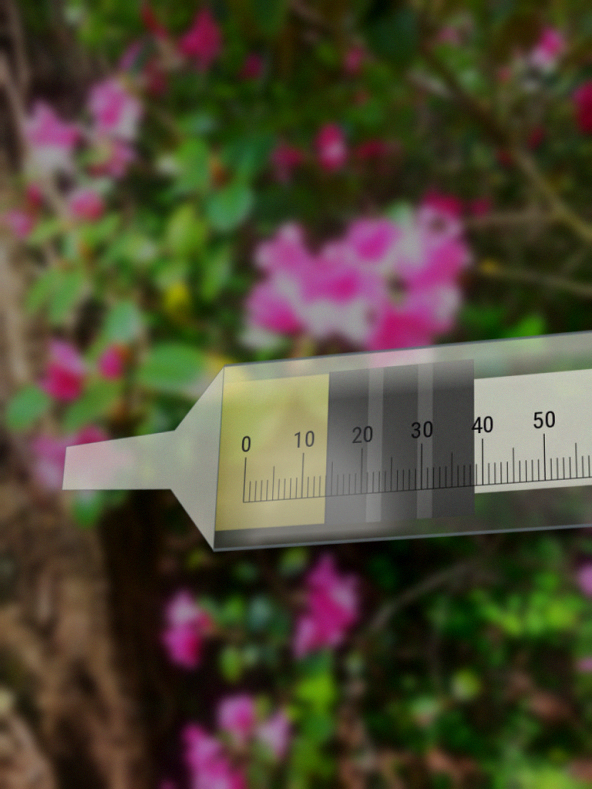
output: 14; mL
